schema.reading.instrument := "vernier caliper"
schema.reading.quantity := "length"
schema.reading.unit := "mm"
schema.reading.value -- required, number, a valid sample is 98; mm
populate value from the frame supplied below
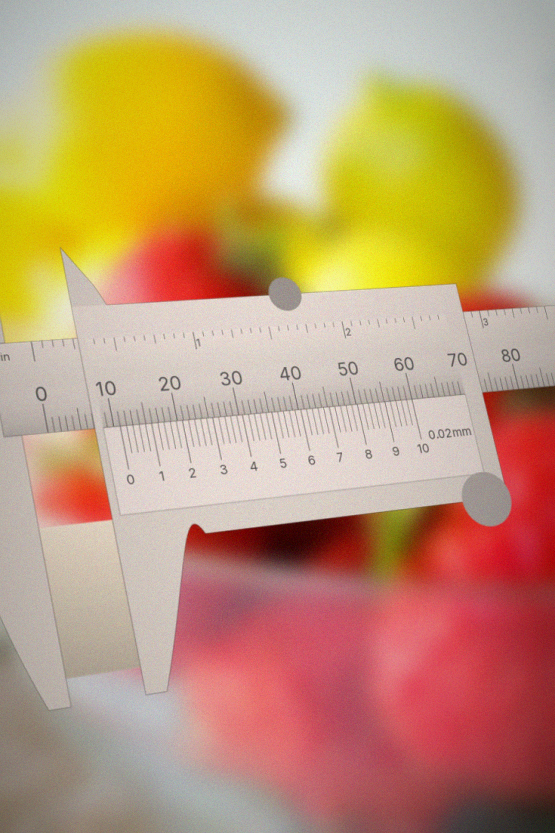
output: 11.0; mm
